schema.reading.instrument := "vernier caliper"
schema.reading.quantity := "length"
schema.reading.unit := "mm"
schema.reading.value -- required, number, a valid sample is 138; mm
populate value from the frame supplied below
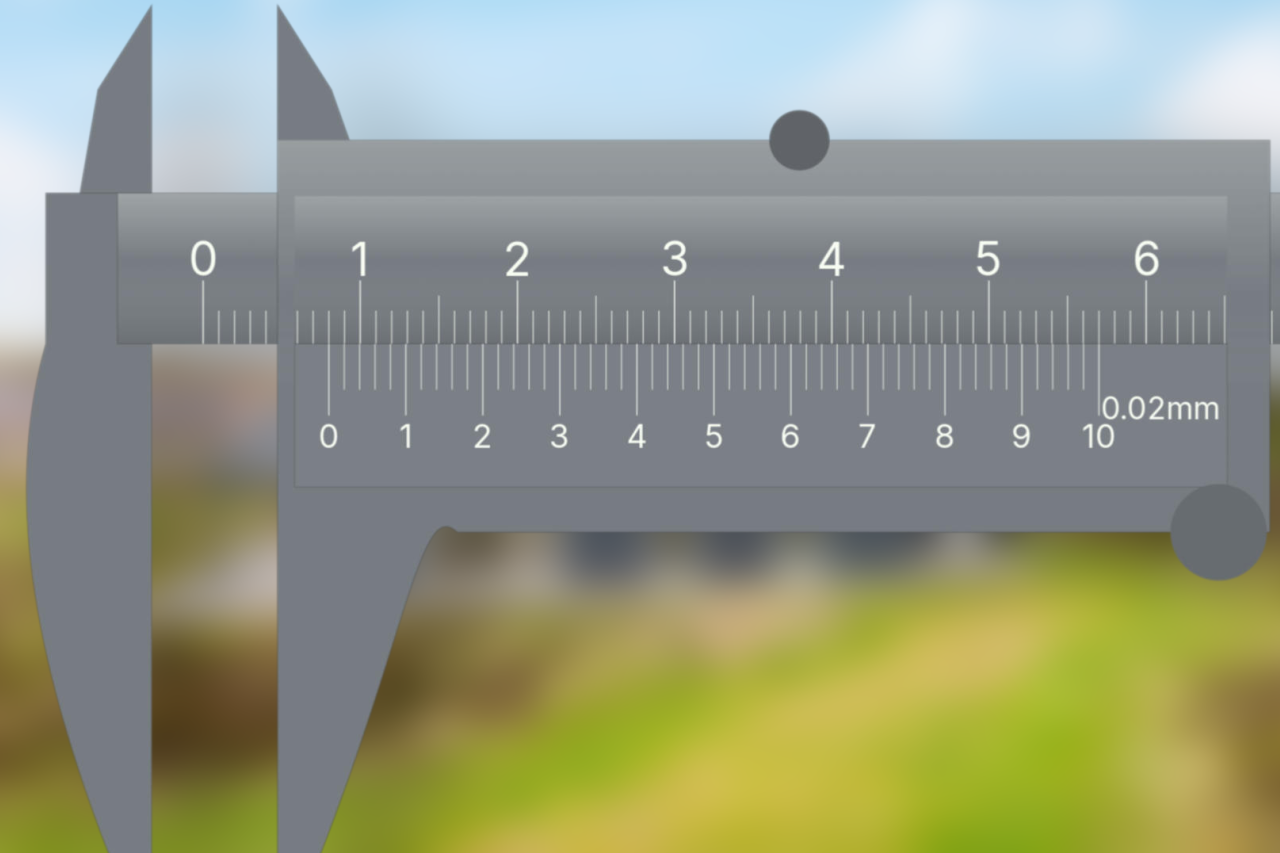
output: 8.0; mm
